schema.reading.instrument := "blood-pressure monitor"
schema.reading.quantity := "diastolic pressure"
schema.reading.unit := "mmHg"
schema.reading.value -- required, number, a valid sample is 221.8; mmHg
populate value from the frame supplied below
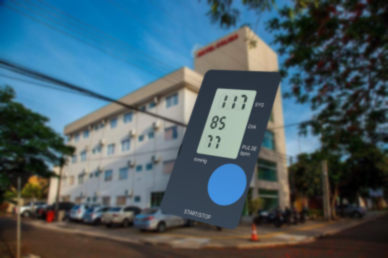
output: 85; mmHg
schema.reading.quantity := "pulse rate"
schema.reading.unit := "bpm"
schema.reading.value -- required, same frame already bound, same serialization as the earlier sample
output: 77; bpm
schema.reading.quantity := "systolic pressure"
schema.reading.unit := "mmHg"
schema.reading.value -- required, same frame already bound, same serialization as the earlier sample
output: 117; mmHg
